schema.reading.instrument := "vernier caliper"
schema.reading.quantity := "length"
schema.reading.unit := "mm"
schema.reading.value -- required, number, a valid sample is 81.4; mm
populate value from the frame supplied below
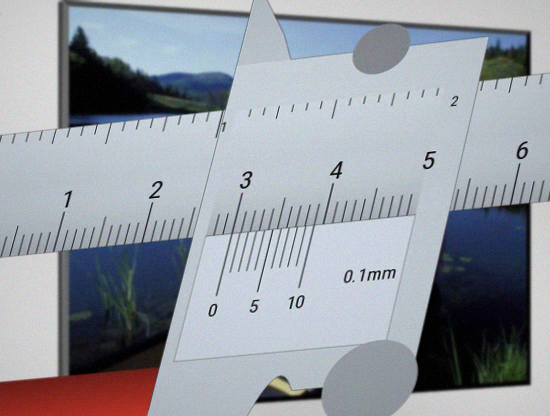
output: 30.0; mm
